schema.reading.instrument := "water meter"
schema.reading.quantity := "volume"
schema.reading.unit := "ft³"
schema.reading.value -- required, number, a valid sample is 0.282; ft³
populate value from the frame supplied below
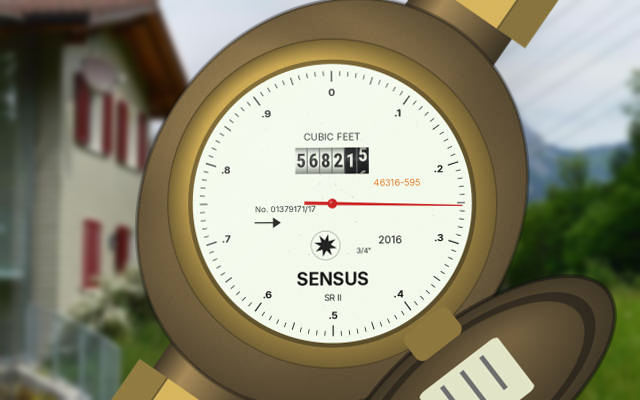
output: 568215.25; ft³
